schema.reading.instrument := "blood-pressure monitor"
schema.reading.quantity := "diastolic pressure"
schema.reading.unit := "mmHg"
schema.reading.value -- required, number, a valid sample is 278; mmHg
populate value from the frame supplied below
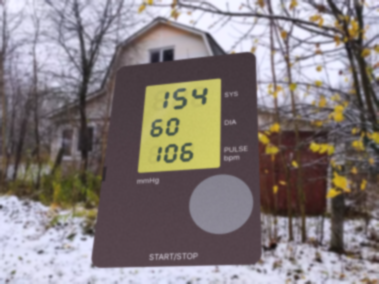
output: 60; mmHg
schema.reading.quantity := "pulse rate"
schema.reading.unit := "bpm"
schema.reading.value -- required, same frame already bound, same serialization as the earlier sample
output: 106; bpm
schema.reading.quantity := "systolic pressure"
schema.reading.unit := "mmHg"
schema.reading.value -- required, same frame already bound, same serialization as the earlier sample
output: 154; mmHg
